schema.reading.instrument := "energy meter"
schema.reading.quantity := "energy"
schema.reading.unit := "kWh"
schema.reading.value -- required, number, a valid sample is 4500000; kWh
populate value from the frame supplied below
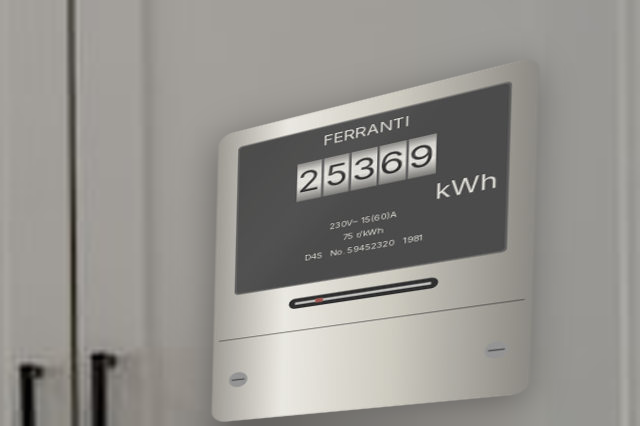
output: 25369; kWh
